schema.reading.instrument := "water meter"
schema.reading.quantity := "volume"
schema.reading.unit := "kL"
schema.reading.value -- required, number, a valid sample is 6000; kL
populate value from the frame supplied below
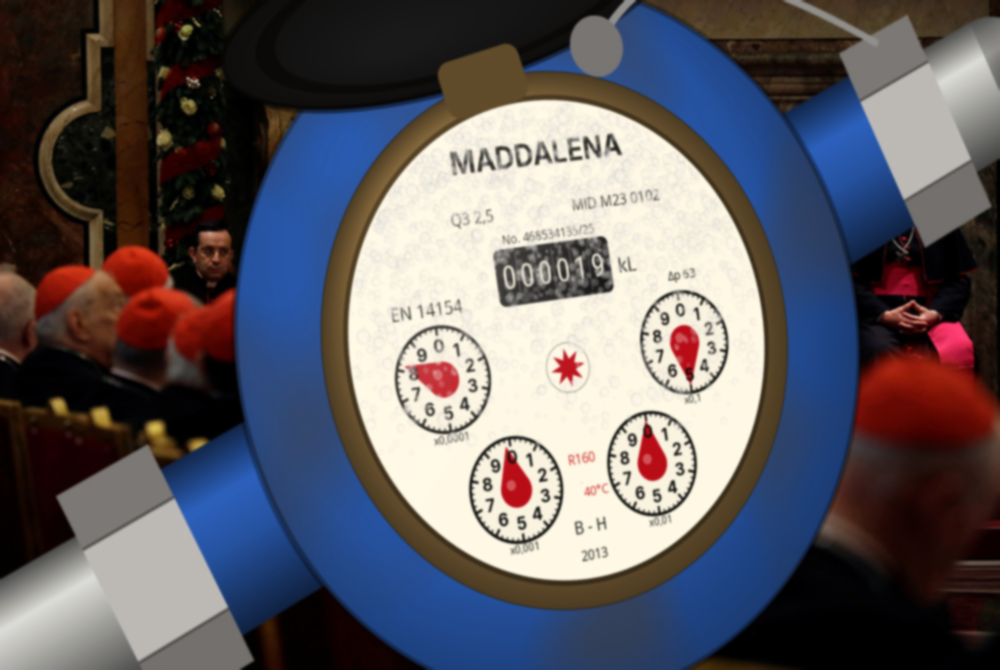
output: 19.4998; kL
